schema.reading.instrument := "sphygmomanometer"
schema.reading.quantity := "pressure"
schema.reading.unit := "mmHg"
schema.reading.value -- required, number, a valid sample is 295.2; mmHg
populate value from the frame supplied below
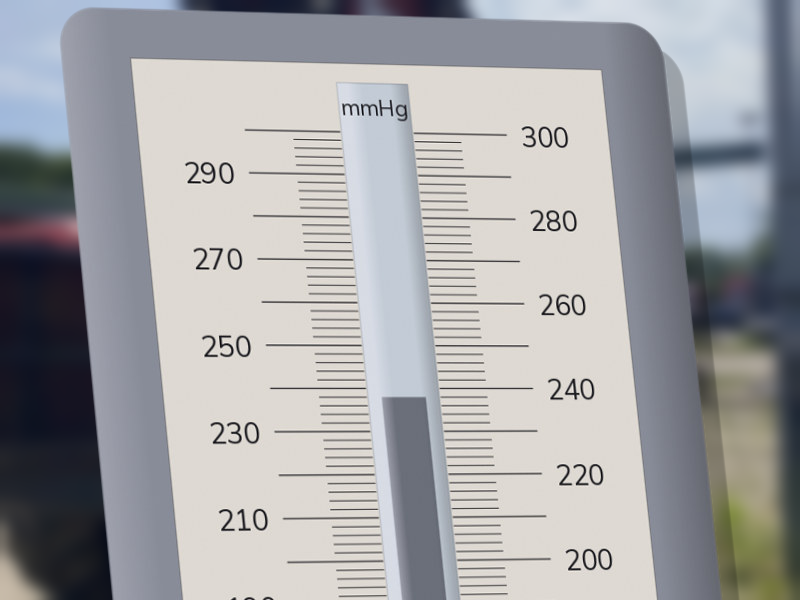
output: 238; mmHg
